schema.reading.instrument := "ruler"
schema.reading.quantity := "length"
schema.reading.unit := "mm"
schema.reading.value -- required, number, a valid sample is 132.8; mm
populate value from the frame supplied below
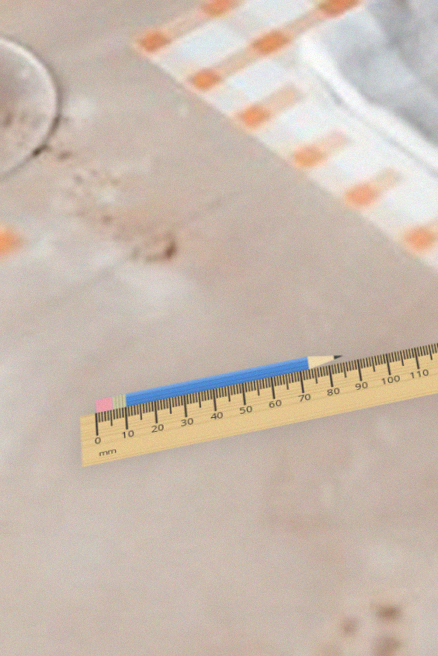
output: 85; mm
